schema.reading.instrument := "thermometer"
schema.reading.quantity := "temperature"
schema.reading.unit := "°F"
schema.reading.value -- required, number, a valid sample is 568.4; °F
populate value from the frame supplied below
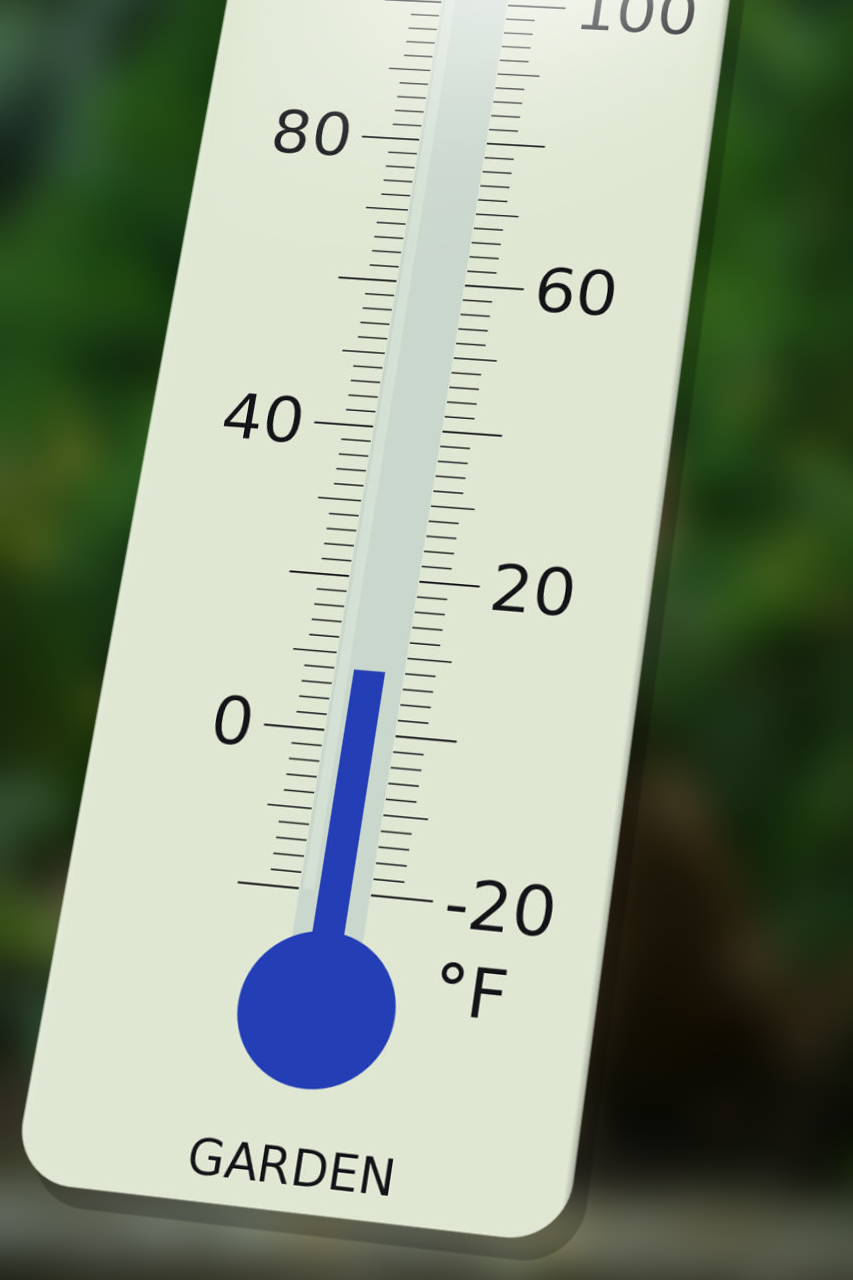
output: 8; °F
